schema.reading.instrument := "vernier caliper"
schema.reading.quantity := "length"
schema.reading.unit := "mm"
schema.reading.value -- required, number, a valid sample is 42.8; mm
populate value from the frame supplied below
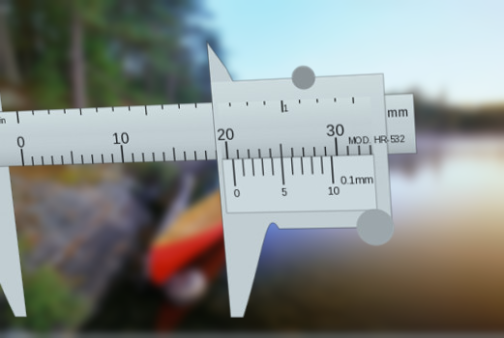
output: 20.5; mm
